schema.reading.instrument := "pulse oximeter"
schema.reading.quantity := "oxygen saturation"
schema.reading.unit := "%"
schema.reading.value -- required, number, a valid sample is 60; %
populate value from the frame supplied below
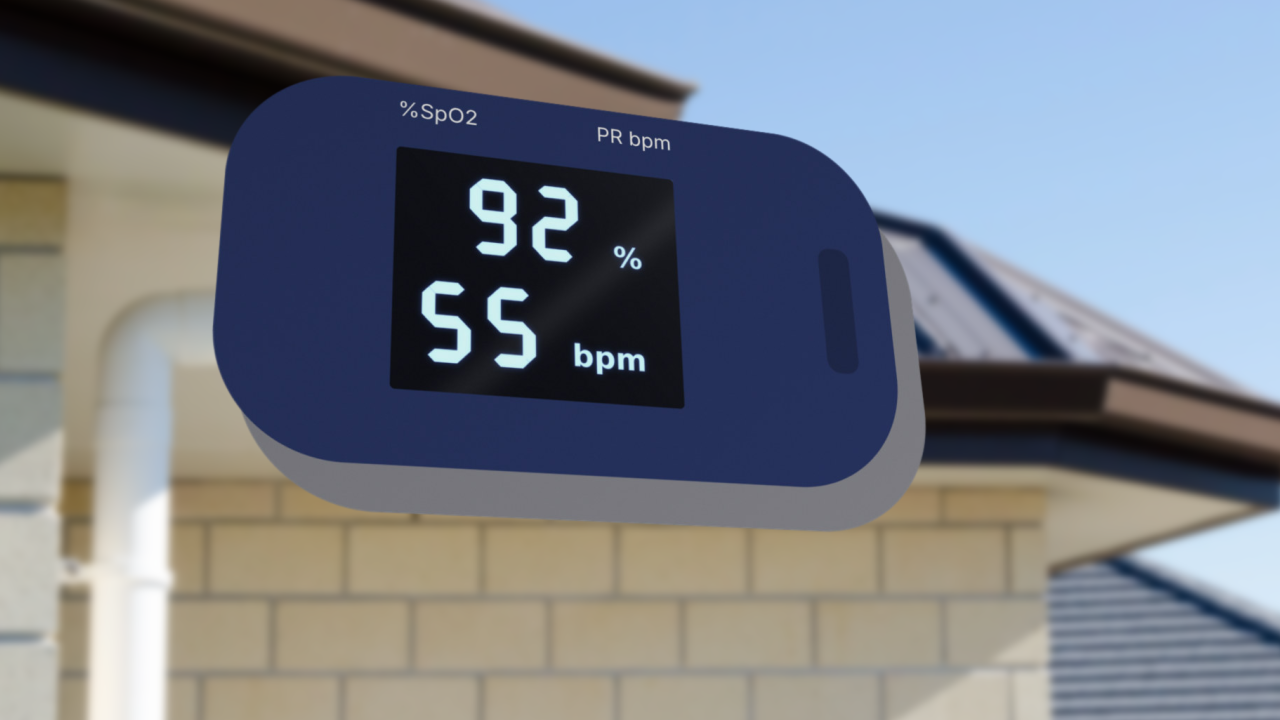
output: 92; %
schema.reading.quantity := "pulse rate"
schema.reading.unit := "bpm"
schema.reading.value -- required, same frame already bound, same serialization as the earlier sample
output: 55; bpm
